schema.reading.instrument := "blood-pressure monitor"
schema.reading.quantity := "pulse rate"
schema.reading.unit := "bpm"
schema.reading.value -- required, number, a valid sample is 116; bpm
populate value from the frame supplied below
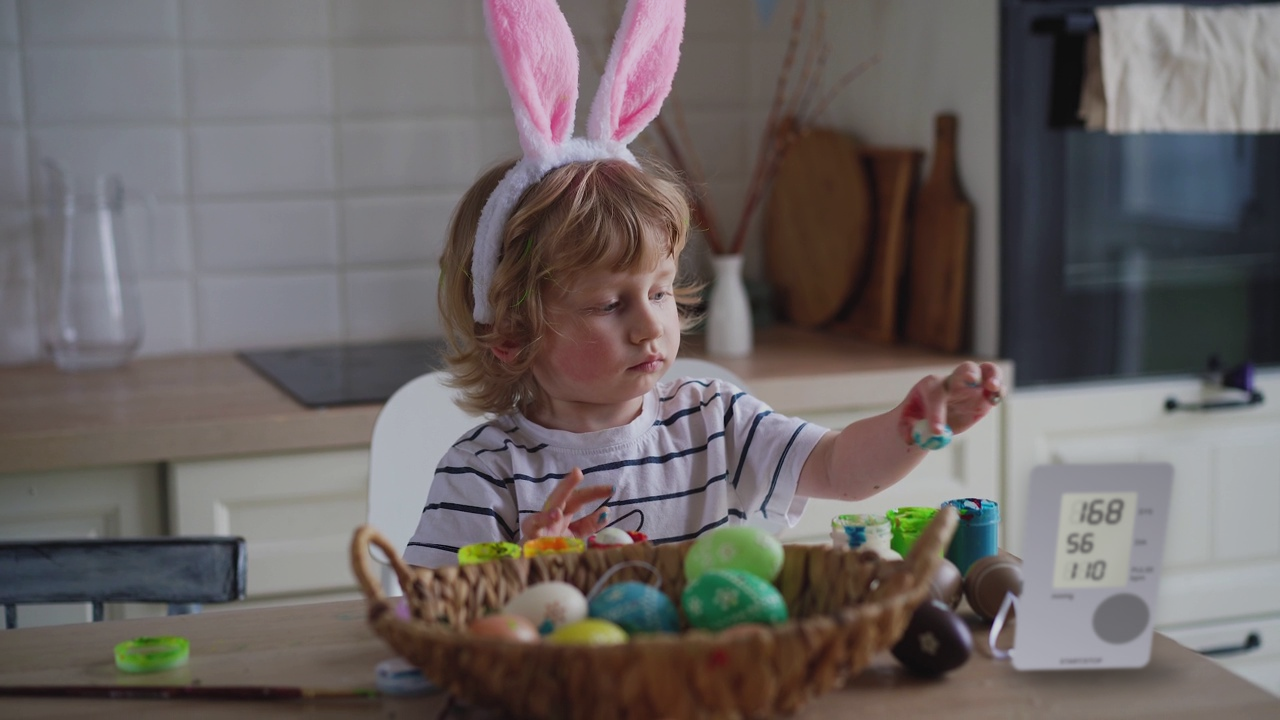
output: 110; bpm
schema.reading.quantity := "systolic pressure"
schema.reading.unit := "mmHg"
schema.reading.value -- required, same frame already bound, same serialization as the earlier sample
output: 168; mmHg
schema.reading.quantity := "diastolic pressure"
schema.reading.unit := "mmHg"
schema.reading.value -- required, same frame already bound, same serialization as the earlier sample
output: 56; mmHg
